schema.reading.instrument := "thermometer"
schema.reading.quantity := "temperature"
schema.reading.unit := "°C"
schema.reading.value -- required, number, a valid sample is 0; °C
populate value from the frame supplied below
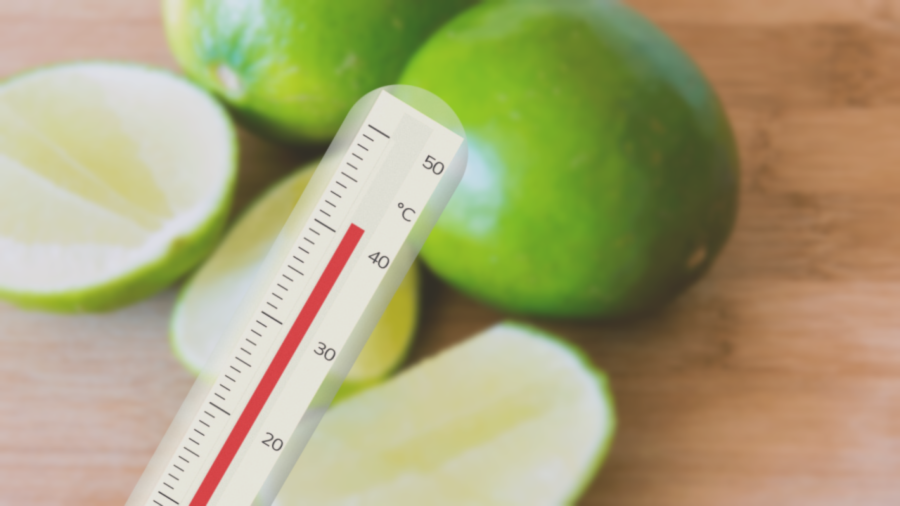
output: 41.5; °C
